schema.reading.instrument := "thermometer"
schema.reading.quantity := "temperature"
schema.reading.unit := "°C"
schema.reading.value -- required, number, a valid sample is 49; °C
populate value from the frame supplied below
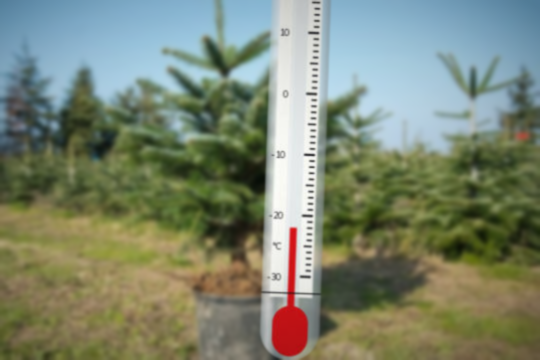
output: -22; °C
